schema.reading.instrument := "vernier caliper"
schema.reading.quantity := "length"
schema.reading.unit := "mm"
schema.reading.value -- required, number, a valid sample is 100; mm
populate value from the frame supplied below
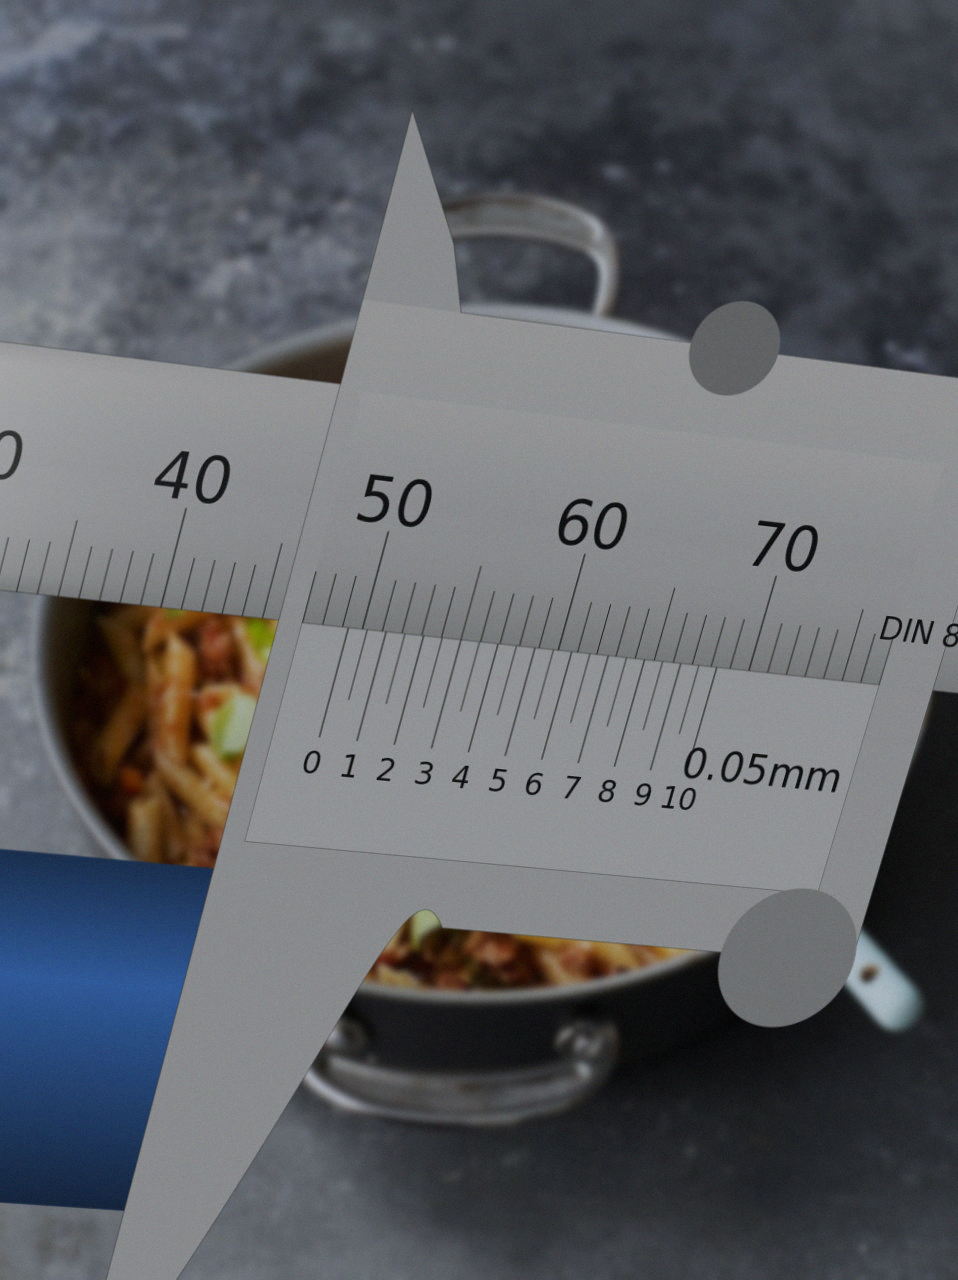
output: 49.3; mm
